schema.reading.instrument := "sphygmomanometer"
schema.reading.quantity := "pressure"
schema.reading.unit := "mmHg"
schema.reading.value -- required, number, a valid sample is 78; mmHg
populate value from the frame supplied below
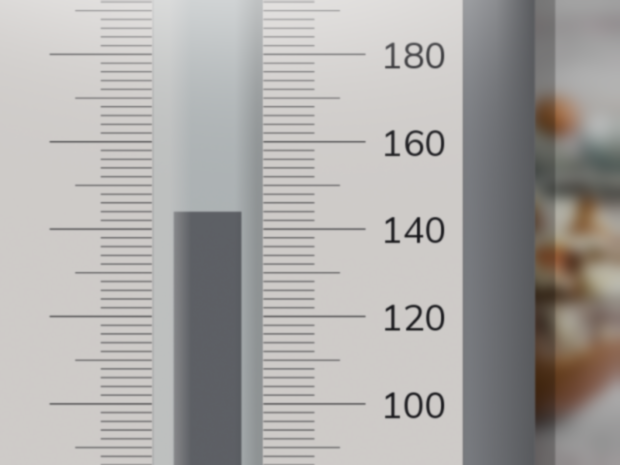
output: 144; mmHg
